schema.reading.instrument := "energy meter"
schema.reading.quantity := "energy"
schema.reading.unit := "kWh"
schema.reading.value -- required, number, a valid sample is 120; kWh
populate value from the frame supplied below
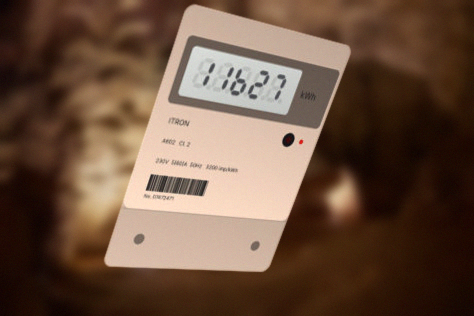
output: 11627; kWh
